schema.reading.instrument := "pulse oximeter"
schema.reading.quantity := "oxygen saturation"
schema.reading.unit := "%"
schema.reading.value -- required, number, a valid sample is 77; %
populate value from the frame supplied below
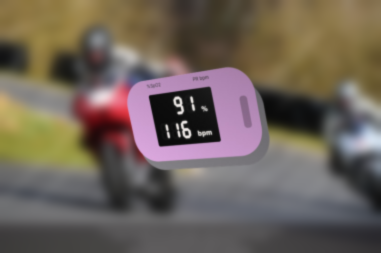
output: 91; %
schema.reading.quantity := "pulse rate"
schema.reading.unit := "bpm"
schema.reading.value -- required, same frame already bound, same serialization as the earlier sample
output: 116; bpm
